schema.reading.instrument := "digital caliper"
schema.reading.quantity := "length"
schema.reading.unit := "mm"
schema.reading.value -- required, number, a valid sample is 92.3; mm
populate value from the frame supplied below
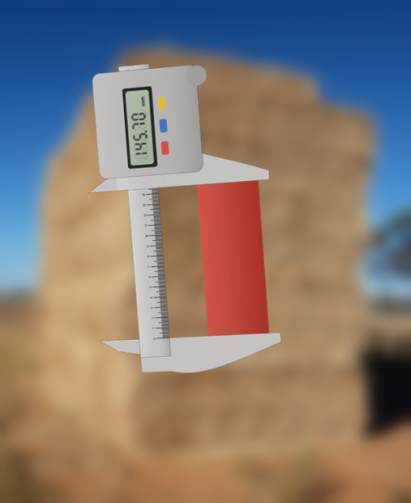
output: 145.70; mm
